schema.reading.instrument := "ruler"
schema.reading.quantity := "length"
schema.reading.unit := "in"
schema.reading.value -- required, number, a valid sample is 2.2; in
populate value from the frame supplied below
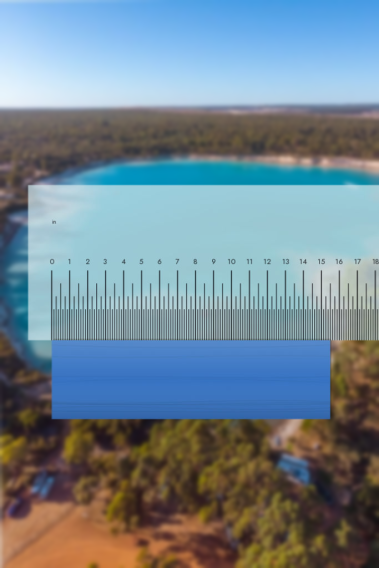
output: 15.5; in
